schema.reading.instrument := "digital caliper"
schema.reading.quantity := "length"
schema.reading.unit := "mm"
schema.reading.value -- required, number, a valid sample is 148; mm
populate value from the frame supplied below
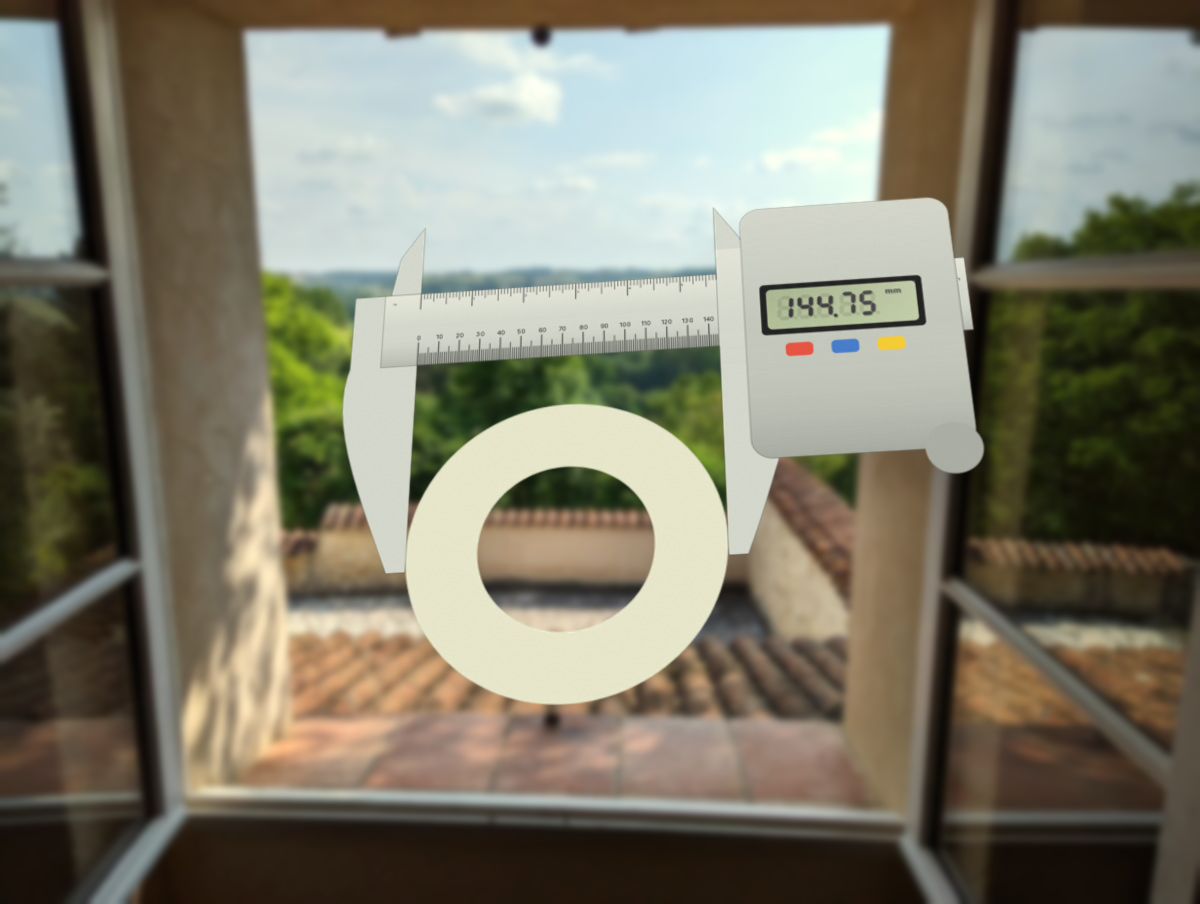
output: 144.75; mm
